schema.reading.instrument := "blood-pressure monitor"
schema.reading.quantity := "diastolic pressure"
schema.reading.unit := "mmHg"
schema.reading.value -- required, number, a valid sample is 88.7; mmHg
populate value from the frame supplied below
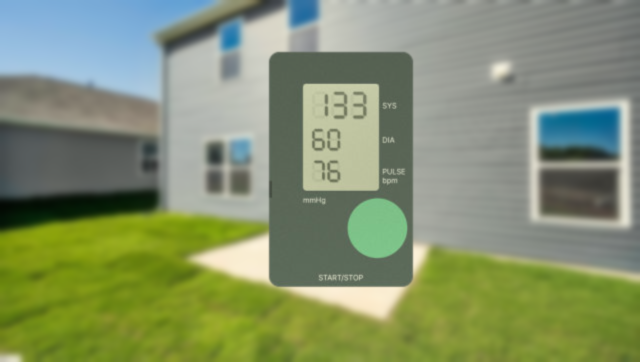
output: 60; mmHg
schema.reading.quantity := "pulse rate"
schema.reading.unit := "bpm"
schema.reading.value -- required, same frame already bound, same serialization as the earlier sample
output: 76; bpm
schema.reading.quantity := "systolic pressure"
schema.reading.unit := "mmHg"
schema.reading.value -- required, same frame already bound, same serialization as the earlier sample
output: 133; mmHg
